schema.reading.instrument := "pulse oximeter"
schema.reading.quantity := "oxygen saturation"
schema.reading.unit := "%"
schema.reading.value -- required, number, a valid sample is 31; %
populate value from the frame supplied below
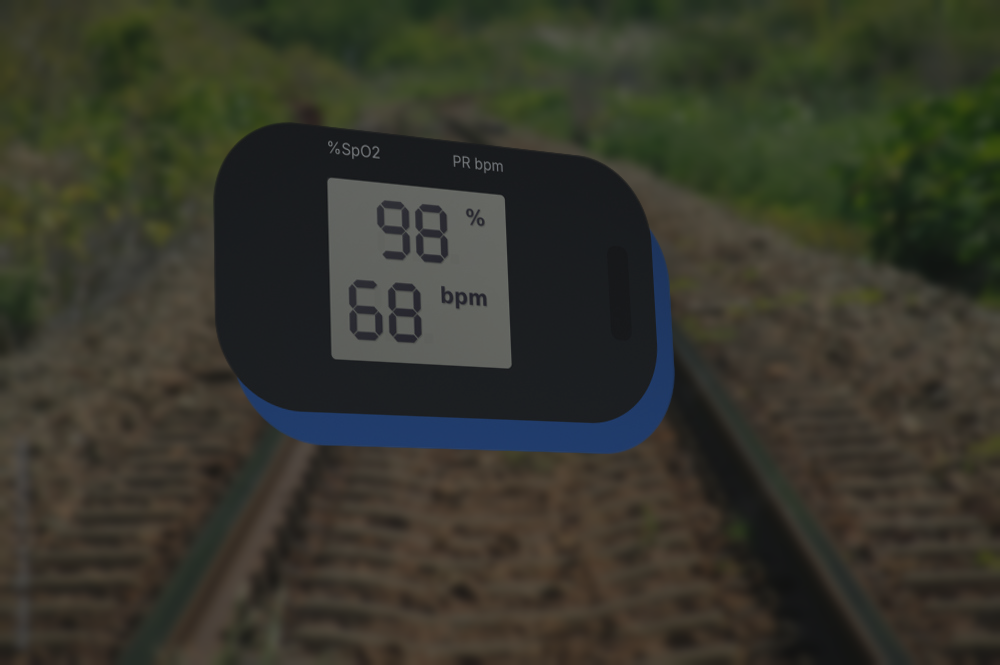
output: 98; %
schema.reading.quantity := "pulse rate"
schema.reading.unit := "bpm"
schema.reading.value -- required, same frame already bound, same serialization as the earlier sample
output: 68; bpm
